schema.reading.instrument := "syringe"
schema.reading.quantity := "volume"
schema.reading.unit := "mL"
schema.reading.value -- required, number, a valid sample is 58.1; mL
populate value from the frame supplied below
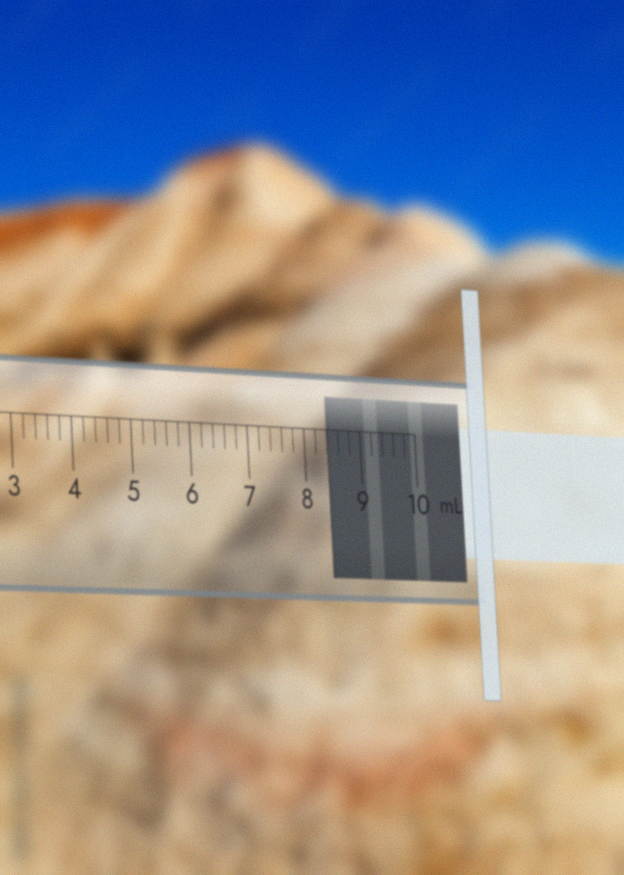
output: 8.4; mL
